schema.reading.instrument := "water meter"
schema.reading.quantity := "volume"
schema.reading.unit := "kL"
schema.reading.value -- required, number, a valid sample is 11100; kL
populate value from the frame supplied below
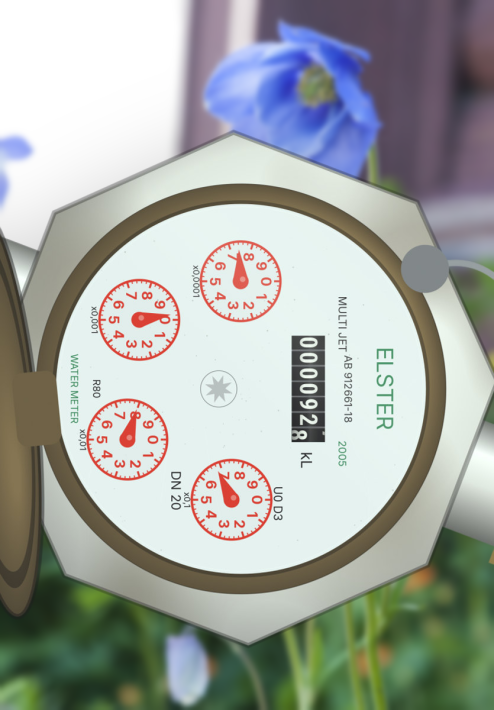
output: 927.6797; kL
